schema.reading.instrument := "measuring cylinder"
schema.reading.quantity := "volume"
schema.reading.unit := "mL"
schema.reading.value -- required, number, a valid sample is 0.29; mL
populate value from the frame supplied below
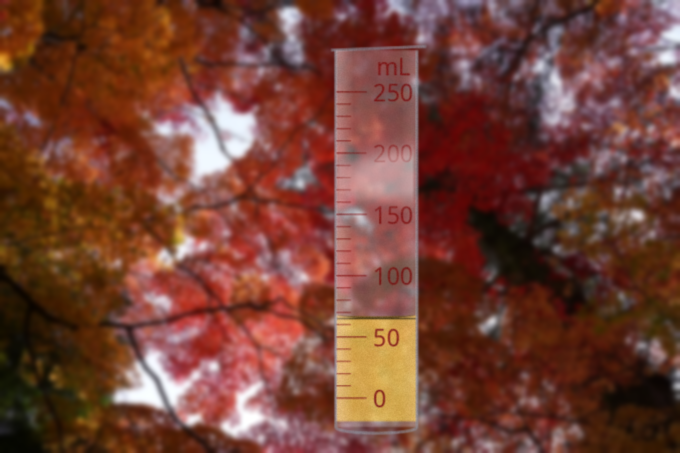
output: 65; mL
